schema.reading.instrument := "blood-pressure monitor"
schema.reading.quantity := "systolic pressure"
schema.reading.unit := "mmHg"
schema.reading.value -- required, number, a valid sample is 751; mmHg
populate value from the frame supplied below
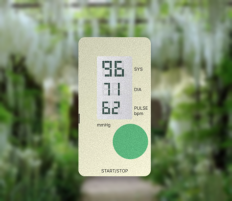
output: 96; mmHg
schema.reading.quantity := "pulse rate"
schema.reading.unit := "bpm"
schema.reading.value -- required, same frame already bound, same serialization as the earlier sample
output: 62; bpm
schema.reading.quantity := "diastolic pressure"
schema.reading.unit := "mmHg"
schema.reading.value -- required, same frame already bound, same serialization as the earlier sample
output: 71; mmHg
